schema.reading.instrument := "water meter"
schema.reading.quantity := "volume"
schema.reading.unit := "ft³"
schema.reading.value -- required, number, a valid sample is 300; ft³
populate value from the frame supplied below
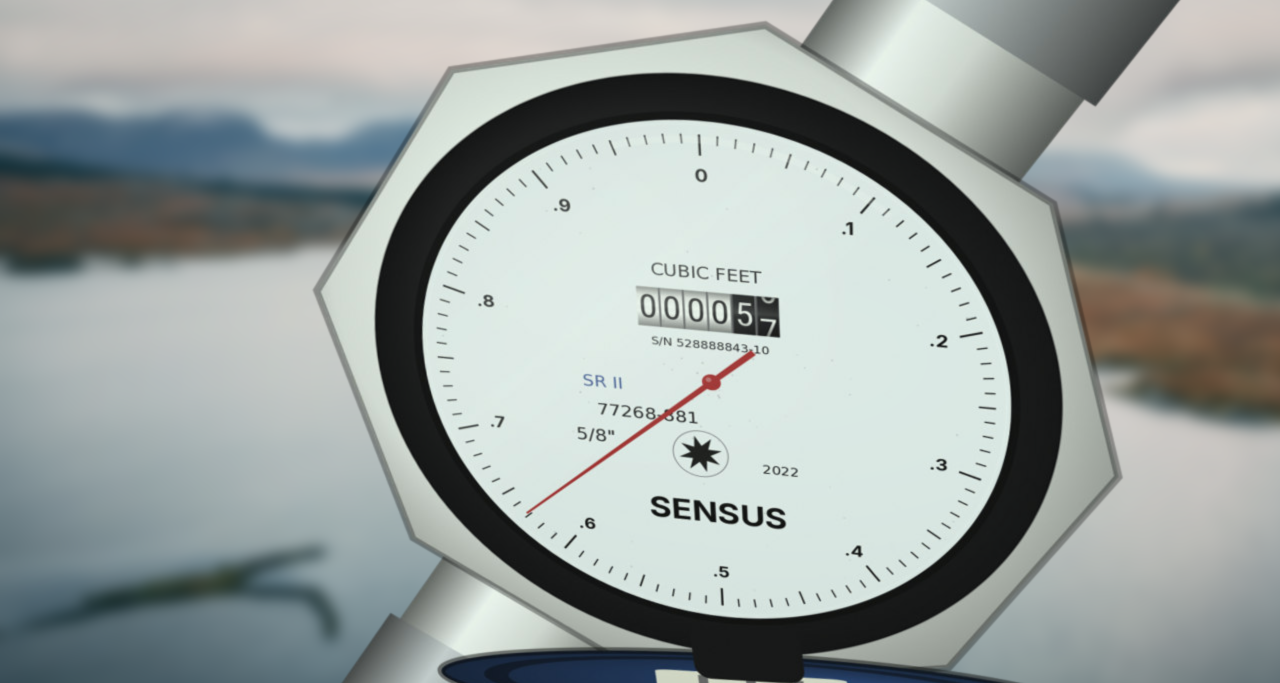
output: 56.63; ft³
